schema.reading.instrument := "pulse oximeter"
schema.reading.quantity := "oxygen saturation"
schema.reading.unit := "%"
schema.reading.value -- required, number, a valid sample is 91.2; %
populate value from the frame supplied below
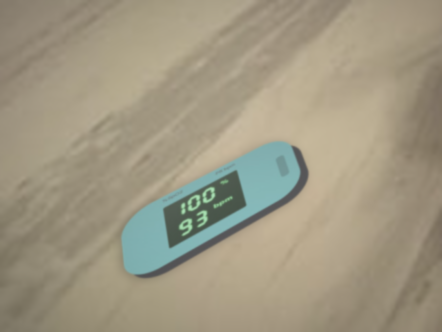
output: 100; %
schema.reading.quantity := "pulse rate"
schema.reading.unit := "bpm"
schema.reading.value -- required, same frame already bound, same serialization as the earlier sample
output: 93; bpm
